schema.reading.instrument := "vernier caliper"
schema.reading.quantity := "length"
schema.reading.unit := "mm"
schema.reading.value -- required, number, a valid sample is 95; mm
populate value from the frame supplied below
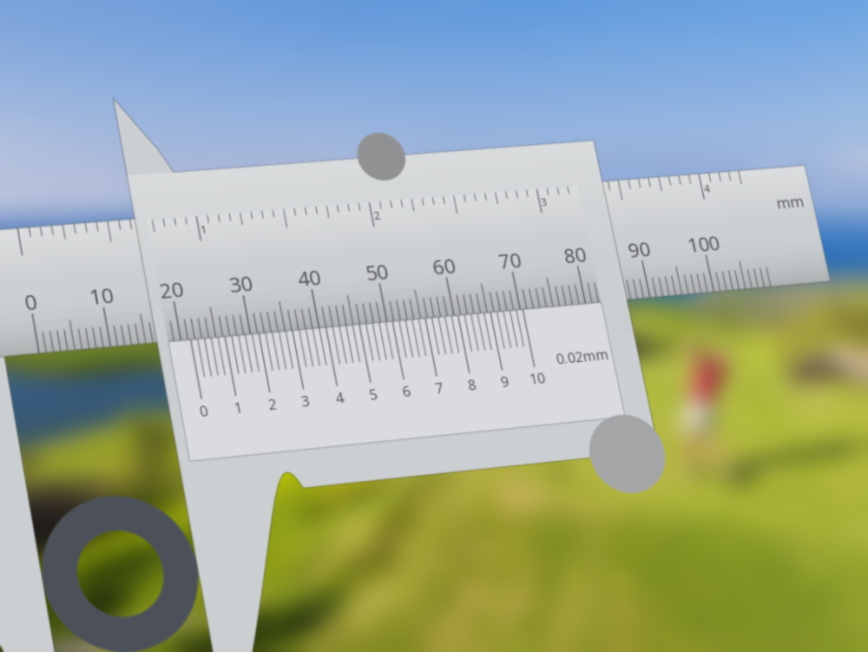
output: 21.4; mm
